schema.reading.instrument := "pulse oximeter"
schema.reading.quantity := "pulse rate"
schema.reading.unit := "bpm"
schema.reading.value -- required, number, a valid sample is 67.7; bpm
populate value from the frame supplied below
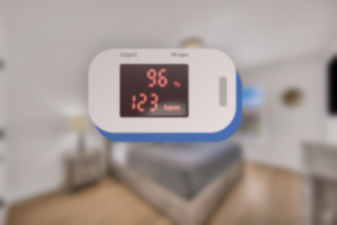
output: 123; bpm
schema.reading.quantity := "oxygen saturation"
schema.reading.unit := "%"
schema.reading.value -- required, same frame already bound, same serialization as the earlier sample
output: 96; %
